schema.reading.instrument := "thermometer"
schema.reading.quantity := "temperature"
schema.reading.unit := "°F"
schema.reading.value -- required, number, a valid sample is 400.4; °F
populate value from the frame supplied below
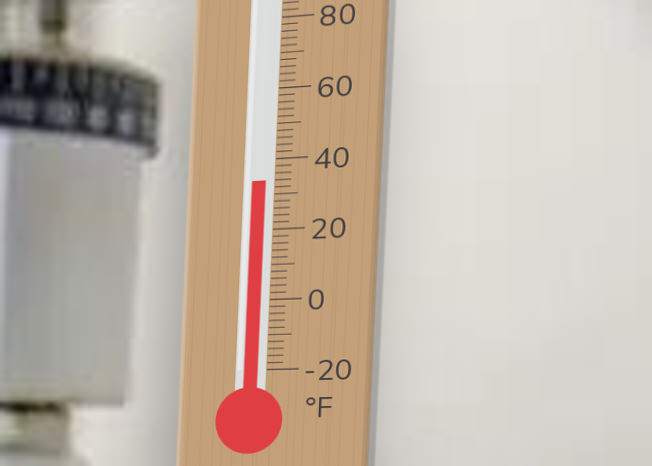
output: 34; °F
